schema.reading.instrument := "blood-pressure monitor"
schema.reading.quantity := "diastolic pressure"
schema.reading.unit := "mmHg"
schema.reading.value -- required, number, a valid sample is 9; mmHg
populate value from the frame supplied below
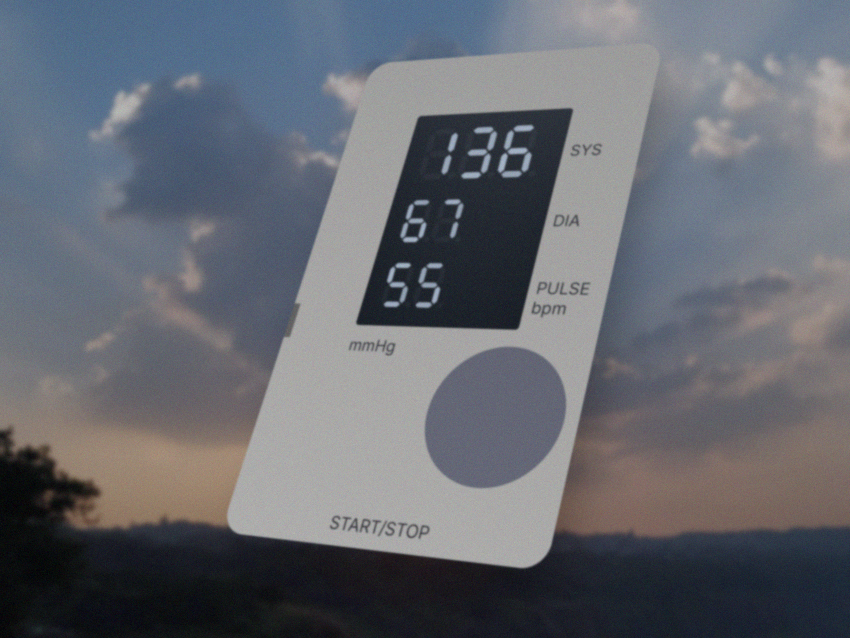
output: 67; mmHg
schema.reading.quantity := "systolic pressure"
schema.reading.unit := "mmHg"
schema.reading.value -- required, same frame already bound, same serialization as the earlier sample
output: 136; mmHg
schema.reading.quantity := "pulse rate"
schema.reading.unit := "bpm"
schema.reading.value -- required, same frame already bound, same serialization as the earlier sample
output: 55; bpm
